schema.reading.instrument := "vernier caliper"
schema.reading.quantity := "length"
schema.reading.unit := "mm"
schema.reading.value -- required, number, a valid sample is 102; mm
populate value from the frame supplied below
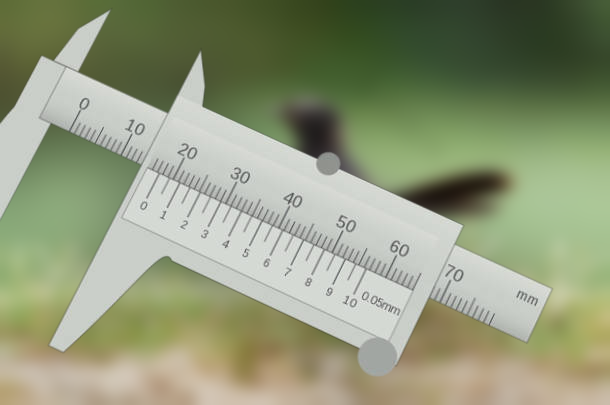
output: 17.4; mm
